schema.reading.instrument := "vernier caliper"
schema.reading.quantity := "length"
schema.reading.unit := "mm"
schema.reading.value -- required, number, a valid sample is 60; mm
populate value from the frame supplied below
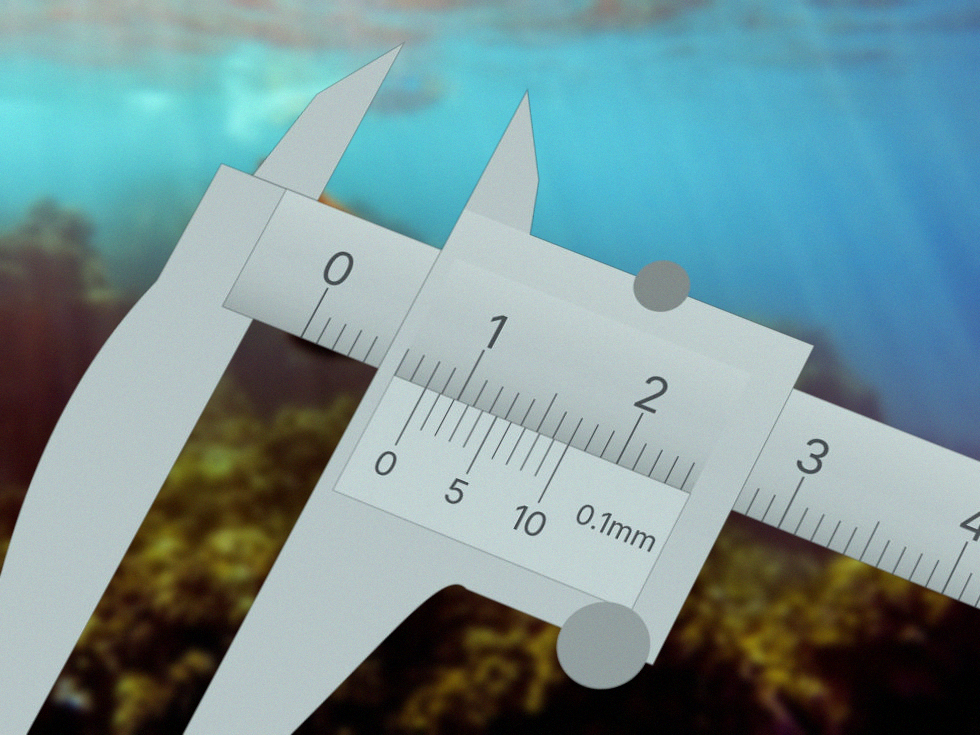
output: 8.0; mm
